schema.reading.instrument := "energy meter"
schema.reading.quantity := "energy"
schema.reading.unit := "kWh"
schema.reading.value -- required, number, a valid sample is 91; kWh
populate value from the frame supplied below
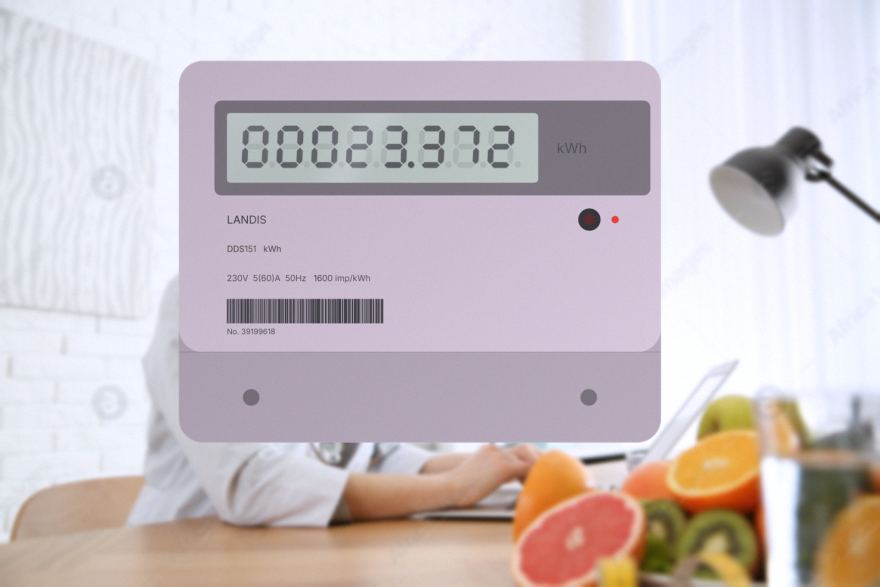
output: 23.372; kWh
